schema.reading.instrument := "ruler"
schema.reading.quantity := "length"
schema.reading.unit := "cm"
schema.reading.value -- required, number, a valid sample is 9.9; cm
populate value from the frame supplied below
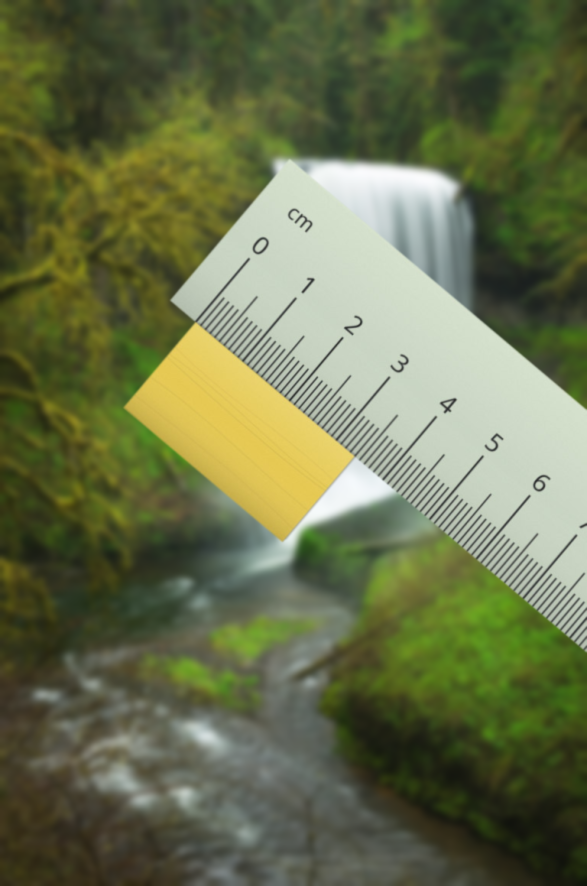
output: 3.4; cm
